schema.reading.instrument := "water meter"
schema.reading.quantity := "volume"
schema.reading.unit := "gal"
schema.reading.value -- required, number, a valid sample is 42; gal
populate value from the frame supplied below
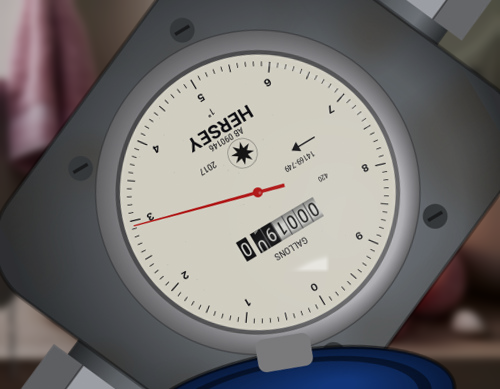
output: 1902.9; gal
